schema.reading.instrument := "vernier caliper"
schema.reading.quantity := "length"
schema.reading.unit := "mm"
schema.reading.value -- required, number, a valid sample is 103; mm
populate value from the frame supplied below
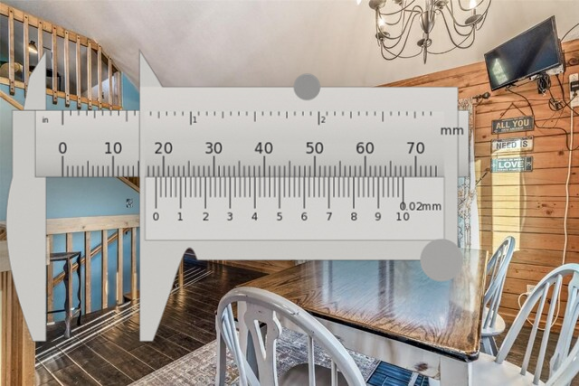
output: 18.5; mm
